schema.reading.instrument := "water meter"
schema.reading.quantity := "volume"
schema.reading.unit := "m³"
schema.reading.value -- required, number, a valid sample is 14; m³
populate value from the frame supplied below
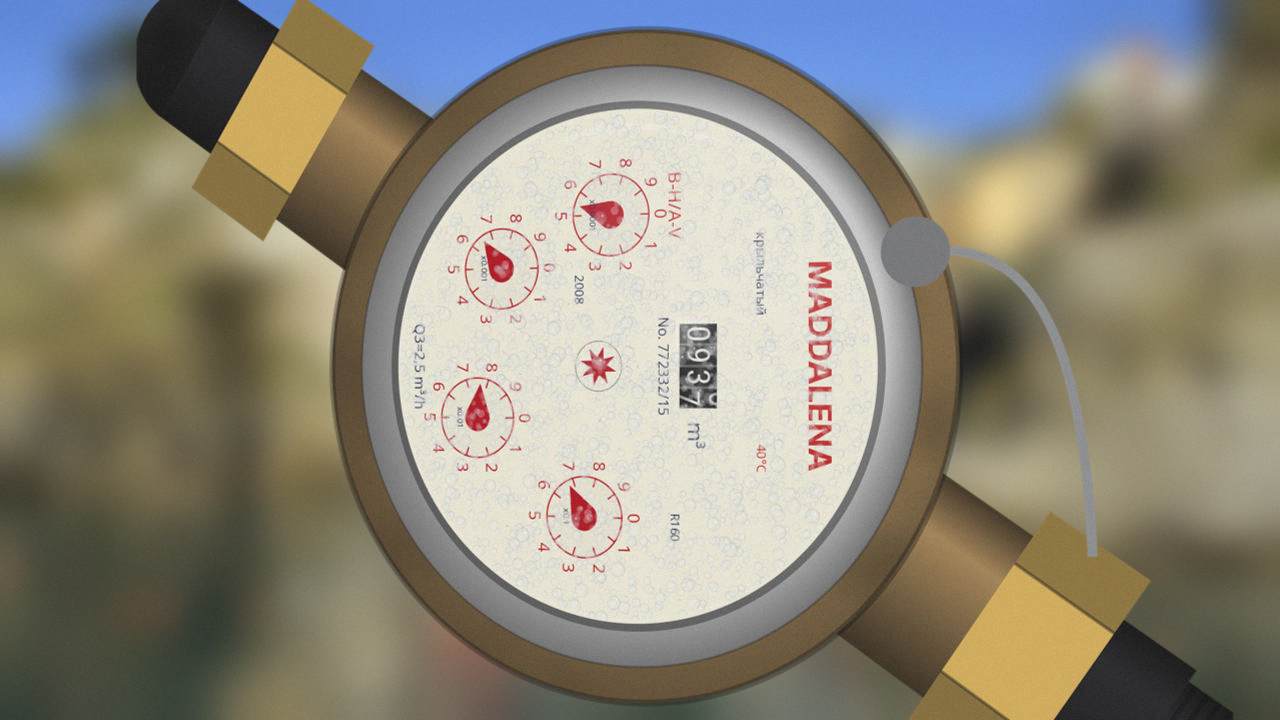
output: 936.6765; m³
